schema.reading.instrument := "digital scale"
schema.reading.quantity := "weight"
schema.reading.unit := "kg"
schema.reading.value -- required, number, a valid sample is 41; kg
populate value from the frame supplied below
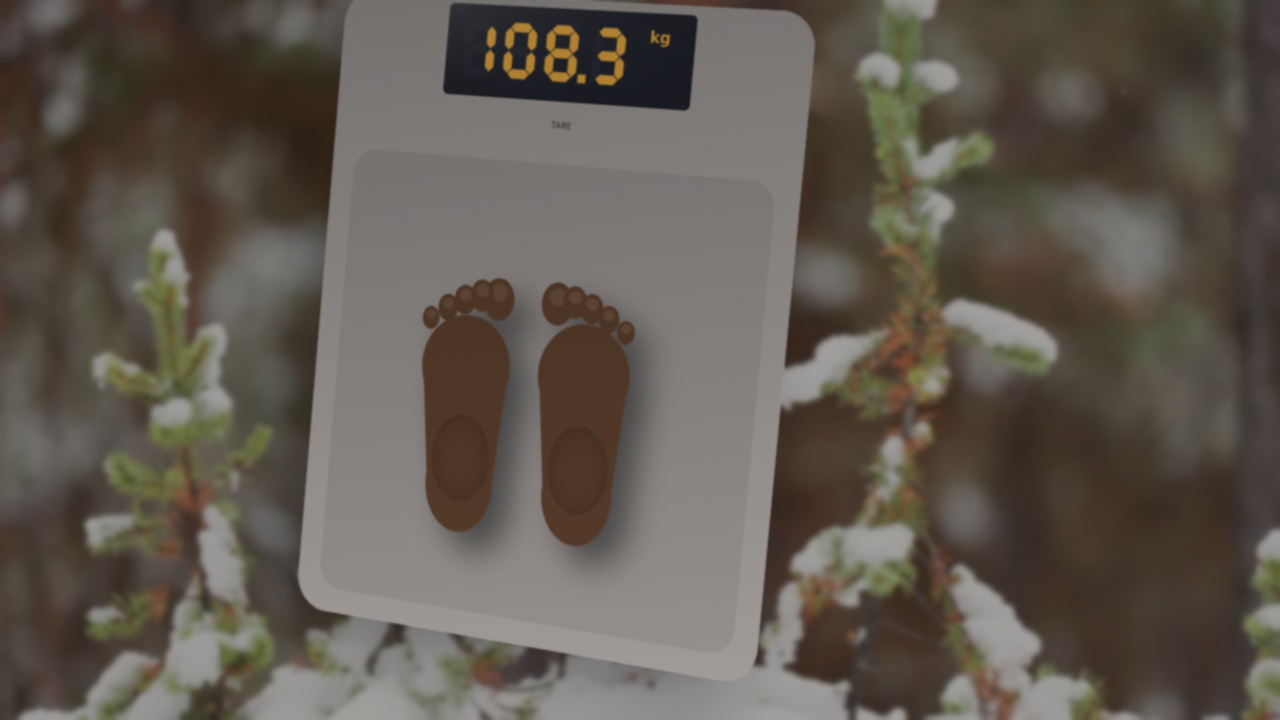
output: 108.3; kg
